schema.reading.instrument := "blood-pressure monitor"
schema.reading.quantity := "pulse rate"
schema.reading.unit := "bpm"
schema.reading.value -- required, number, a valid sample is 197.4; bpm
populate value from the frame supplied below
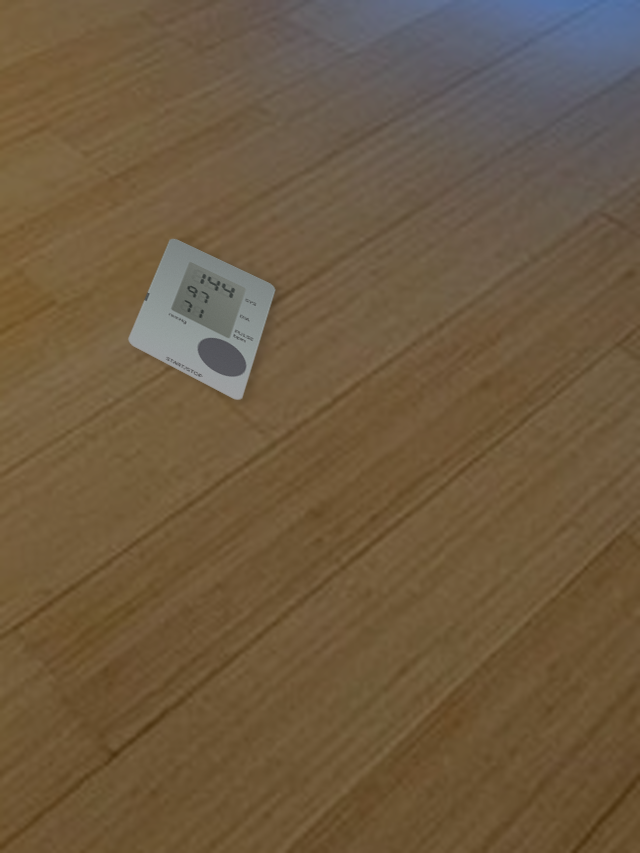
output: 71; bpm
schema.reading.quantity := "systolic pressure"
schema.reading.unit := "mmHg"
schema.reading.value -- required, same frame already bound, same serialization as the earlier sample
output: 144; mmHg
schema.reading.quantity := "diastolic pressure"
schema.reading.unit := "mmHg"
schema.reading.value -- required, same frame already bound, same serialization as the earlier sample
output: 97; mmHg
